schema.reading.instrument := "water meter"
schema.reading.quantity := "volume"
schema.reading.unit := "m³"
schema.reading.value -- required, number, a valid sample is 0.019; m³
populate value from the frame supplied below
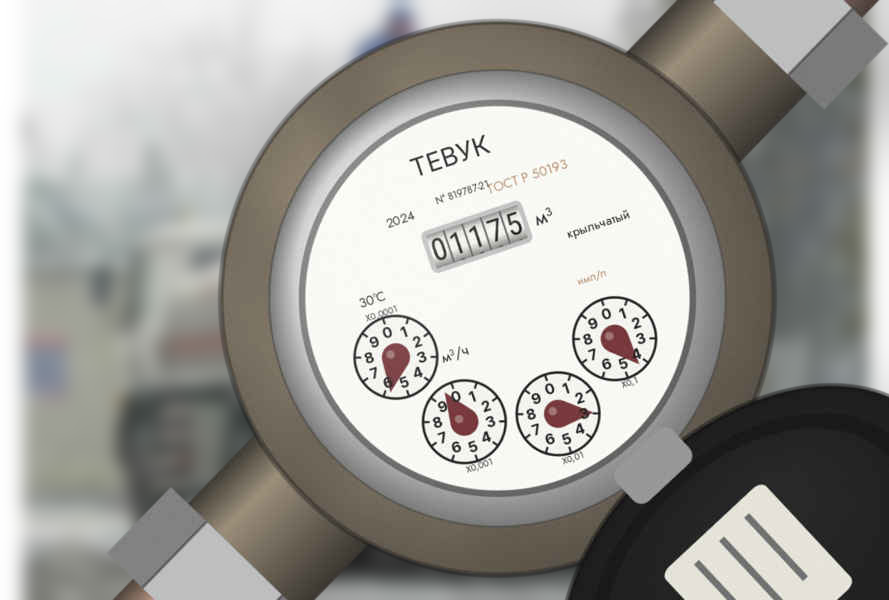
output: 1175.4295; m³
